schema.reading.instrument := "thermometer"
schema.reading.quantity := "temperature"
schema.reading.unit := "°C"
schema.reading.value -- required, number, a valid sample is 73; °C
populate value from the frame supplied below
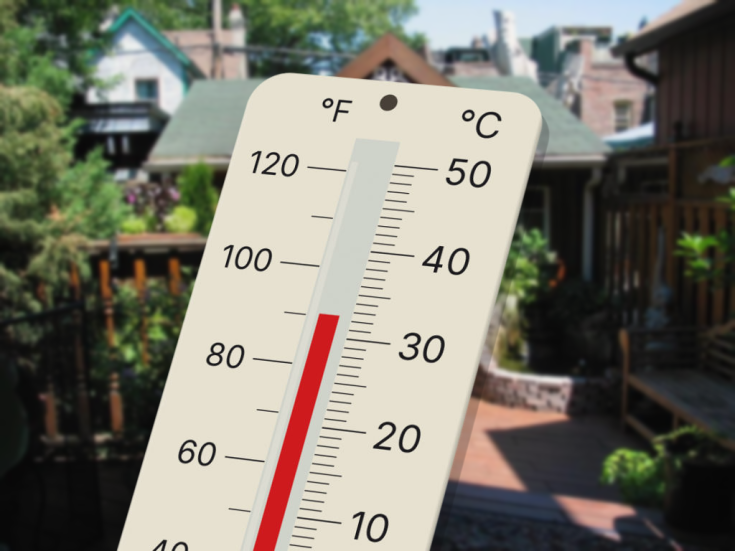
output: 32.5; °C
